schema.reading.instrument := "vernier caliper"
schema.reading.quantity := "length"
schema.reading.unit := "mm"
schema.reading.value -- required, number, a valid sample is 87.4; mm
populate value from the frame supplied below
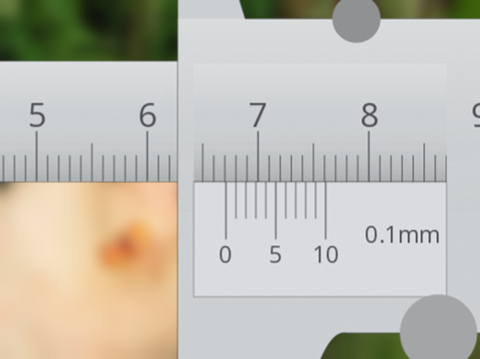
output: 67.1; mm
